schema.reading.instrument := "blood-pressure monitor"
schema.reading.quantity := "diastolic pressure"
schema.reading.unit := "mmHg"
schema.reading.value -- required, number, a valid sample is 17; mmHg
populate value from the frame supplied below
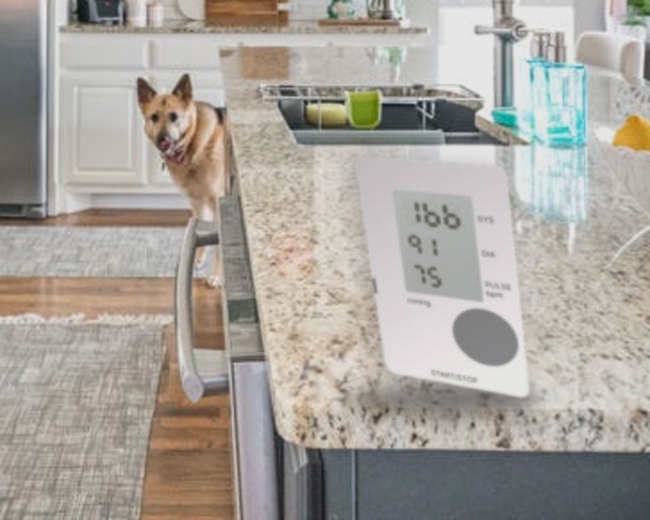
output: 91; mmHg
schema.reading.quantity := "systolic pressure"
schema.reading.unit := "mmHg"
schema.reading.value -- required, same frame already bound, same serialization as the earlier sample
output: 166; mmHg
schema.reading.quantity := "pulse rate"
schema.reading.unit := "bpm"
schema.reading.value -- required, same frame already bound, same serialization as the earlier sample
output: 75; bpm
